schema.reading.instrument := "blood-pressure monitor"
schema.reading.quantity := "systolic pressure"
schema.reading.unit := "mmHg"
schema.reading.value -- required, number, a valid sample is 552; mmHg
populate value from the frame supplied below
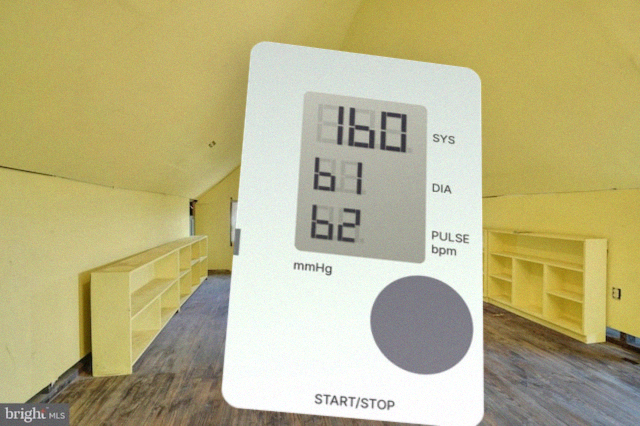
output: 160; mmHg
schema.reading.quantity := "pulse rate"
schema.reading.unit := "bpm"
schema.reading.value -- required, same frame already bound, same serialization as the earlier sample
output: 62; bpm
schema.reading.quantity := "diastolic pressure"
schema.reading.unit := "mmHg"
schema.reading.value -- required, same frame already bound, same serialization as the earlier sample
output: 61; mmHg
